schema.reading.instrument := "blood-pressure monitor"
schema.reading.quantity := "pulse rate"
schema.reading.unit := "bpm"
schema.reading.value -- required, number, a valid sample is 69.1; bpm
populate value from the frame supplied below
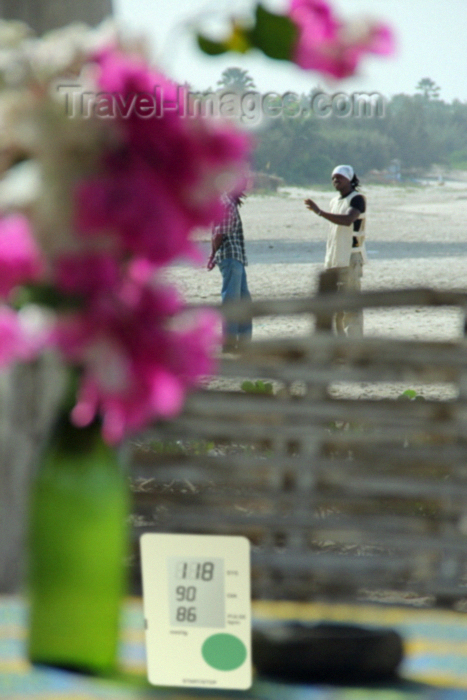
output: 86; bpm
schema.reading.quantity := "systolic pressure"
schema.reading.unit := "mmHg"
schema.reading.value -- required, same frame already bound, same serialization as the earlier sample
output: 118; mmHg
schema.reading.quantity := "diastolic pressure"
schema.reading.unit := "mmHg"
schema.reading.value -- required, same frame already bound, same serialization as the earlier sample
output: 90; mmHg
